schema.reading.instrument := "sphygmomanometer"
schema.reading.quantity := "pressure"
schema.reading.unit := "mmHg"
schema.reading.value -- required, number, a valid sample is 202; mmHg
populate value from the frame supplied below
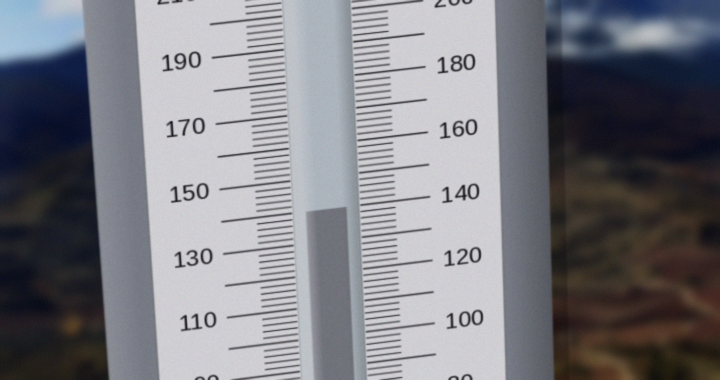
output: 140; mmHg
